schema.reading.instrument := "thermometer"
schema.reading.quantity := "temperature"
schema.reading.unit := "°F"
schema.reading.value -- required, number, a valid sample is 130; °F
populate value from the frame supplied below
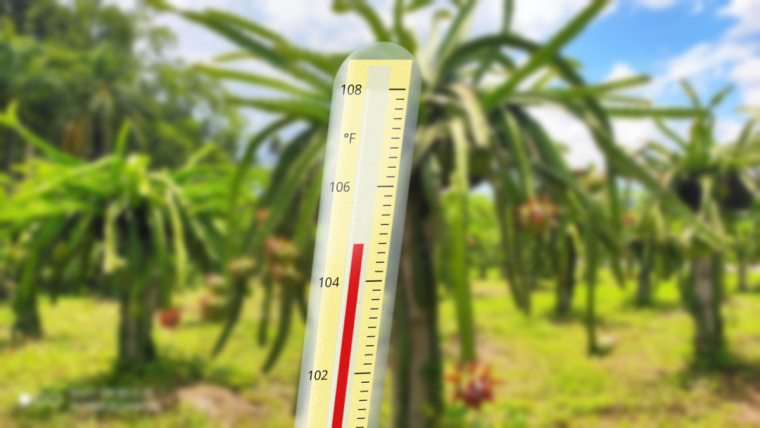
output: 104.8; °F
